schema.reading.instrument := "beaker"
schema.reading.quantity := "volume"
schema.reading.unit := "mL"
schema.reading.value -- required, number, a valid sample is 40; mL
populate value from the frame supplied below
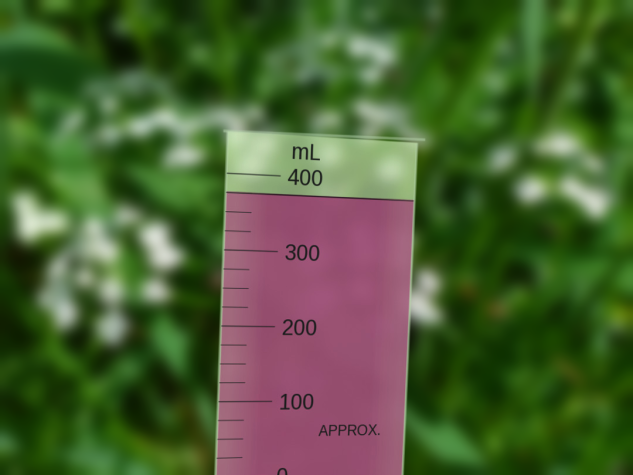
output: 375; mL
